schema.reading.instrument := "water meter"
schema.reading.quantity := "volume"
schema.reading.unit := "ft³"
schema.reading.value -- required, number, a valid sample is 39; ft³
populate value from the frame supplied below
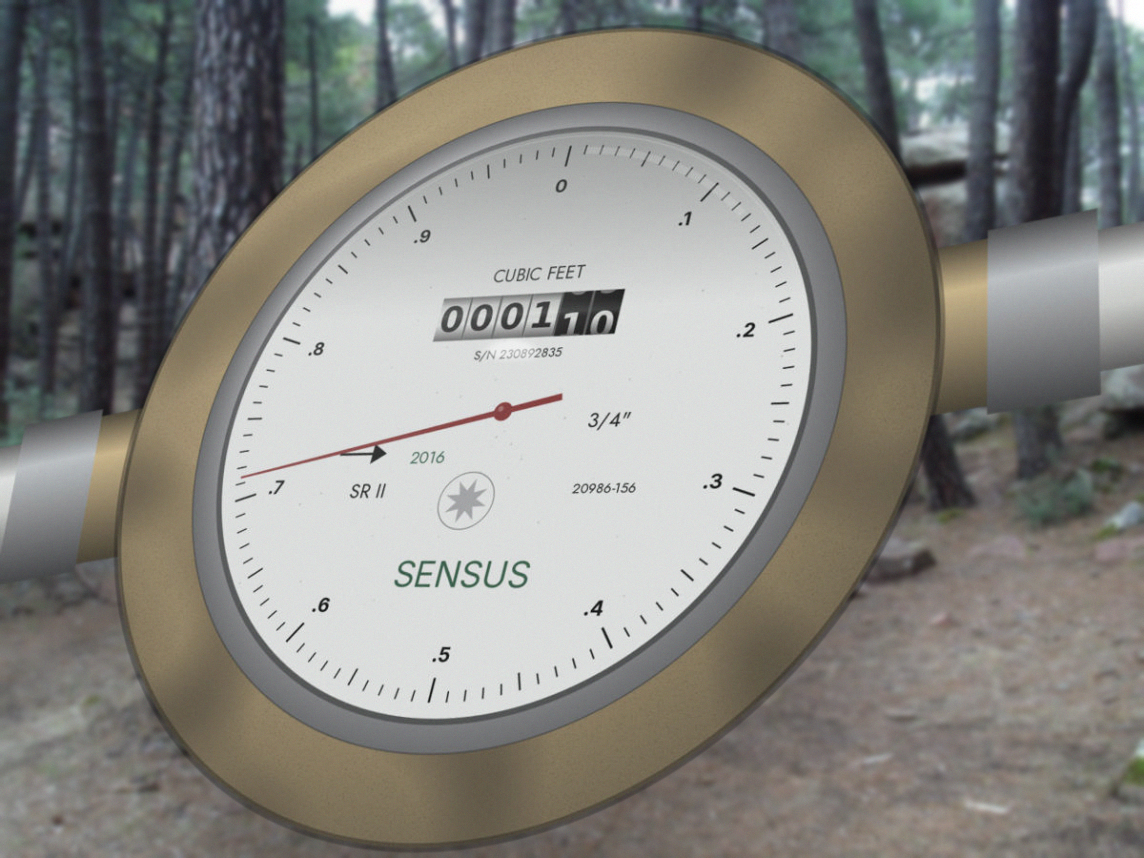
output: 109.71; ft³
